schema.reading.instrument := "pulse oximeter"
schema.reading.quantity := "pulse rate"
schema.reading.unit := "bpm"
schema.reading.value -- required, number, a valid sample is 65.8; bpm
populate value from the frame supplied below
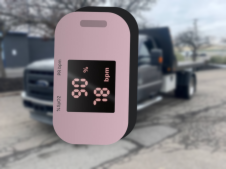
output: 78; bpm
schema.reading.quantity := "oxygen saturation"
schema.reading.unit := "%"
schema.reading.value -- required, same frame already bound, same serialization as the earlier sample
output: 90; %
